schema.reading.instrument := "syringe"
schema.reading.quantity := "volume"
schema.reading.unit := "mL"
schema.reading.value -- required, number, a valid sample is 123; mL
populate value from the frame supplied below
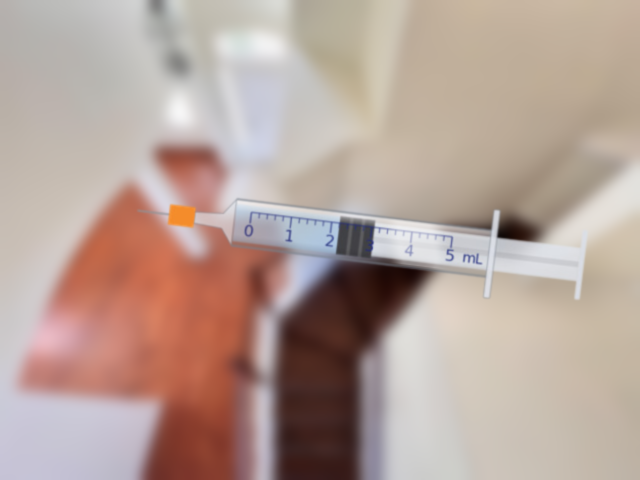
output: 2.2; mL
